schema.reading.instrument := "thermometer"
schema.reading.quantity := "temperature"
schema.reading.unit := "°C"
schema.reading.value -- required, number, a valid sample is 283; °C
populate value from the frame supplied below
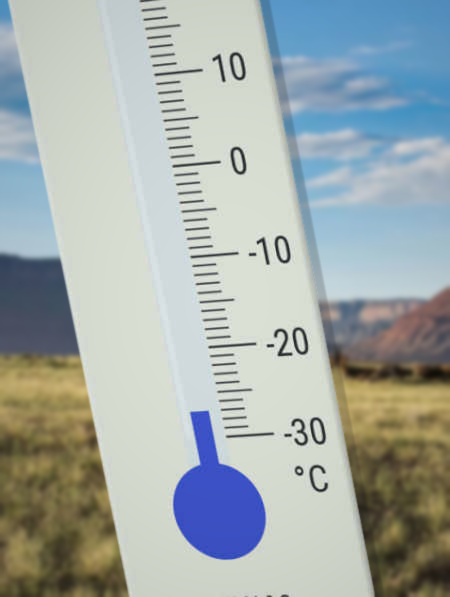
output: -27; °C
